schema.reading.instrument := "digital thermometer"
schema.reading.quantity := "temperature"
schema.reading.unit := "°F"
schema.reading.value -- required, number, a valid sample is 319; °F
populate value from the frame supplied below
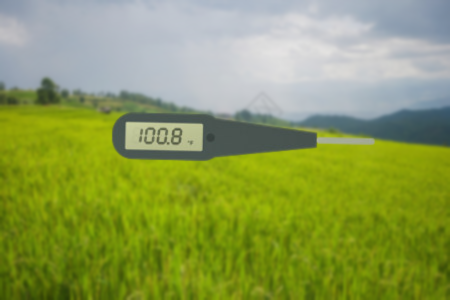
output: 100.8; °F
